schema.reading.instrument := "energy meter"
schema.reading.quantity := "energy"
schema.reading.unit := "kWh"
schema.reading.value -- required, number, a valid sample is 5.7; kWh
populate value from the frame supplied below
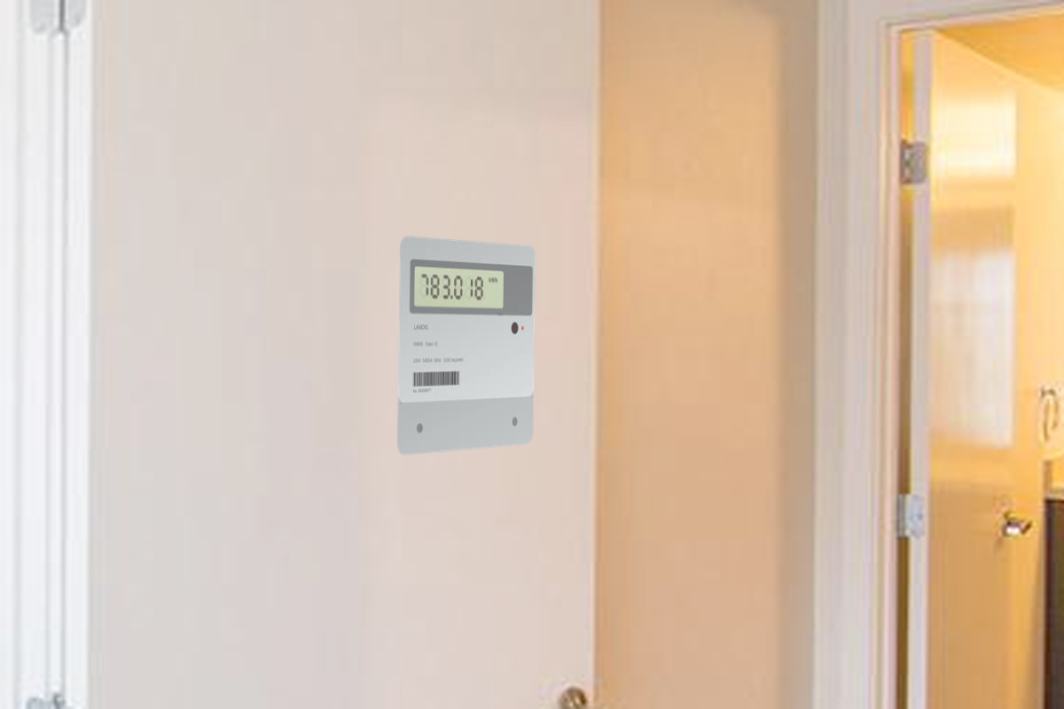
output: 783.018; kWh
